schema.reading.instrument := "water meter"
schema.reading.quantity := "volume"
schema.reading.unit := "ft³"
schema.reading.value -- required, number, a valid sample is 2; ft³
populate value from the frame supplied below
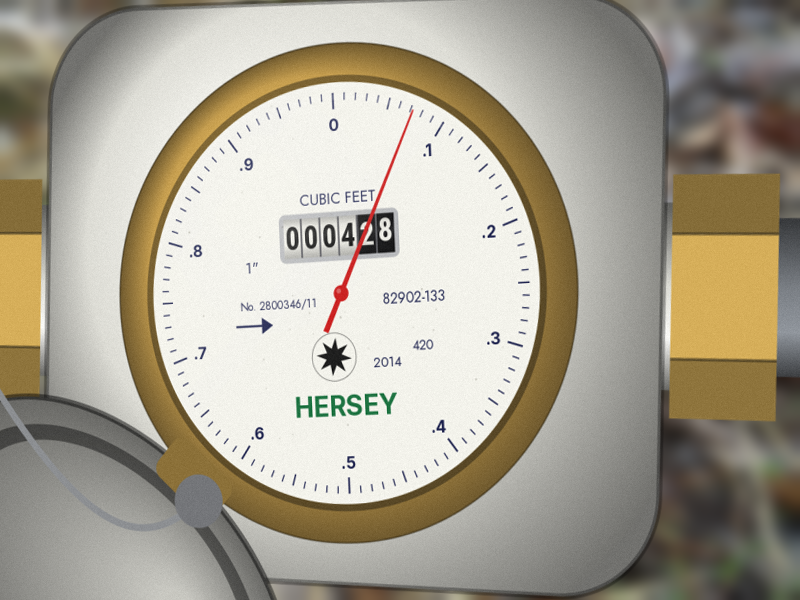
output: 428.07; ft³
